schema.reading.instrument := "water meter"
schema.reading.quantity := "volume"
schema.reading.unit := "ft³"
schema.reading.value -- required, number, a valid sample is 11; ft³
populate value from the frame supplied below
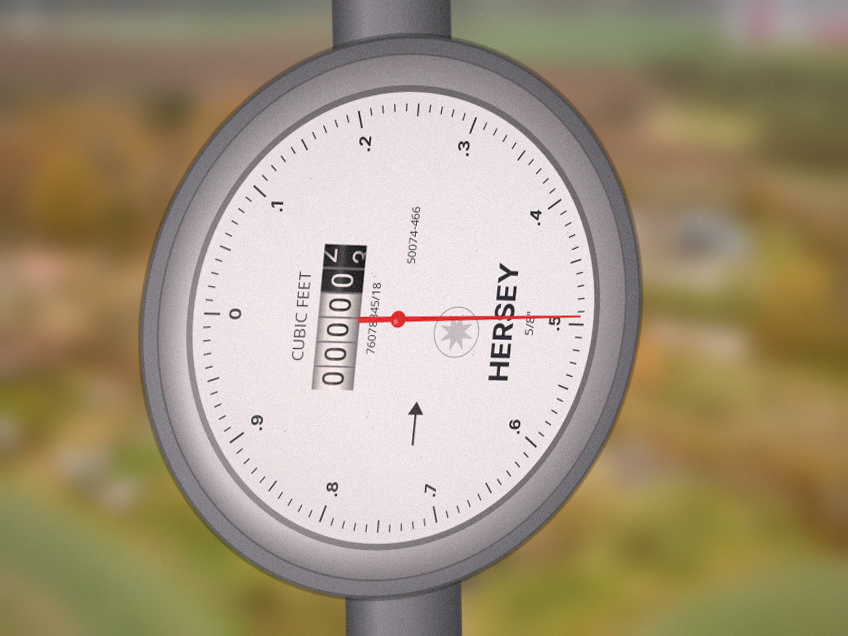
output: 2.49; ft³
